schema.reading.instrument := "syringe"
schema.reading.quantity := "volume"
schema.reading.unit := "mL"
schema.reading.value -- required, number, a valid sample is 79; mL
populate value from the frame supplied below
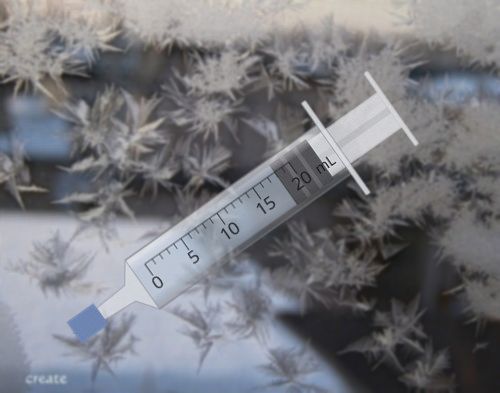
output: 18; mL
